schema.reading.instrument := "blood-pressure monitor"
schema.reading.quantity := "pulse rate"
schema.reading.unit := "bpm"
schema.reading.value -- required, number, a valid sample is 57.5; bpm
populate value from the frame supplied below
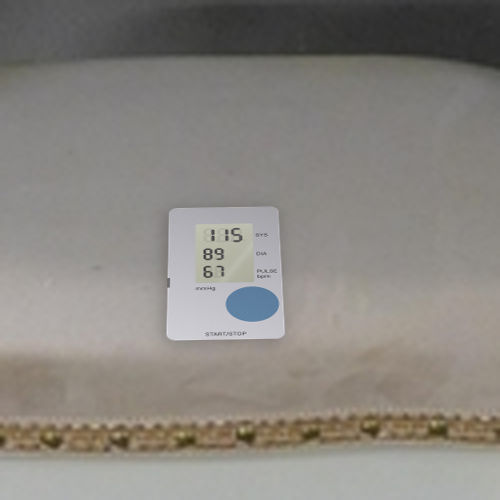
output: 67; bpm
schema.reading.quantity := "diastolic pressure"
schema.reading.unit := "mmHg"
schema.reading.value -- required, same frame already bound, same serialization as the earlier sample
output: 89; mmHg
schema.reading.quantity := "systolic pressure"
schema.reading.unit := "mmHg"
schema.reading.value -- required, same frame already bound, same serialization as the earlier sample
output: 115; mmHg
